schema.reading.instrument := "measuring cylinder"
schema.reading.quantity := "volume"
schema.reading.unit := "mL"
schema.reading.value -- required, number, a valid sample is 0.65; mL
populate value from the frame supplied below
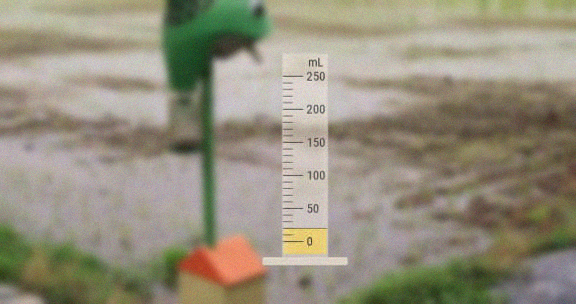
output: 20; mL
